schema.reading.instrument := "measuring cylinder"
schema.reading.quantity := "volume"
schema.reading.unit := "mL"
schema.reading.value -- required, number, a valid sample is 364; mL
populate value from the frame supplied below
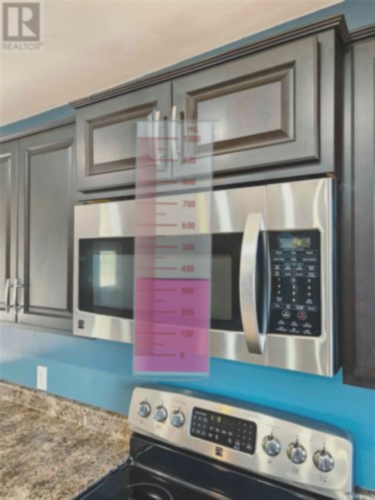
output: 350; mL
